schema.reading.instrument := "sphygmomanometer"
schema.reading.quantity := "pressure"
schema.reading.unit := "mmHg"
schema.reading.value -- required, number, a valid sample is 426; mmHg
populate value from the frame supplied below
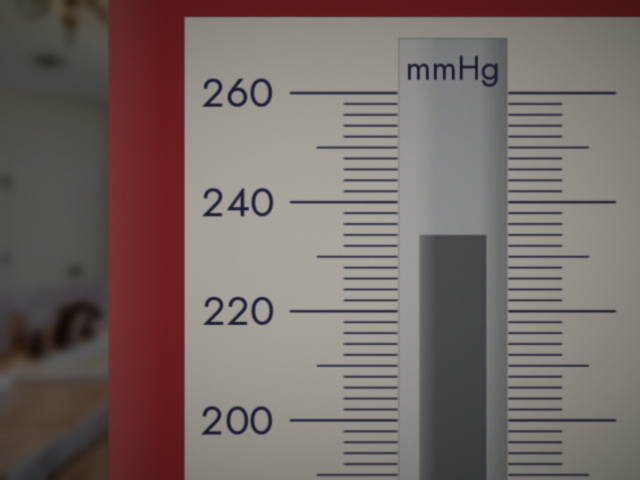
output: 234; mmHg
